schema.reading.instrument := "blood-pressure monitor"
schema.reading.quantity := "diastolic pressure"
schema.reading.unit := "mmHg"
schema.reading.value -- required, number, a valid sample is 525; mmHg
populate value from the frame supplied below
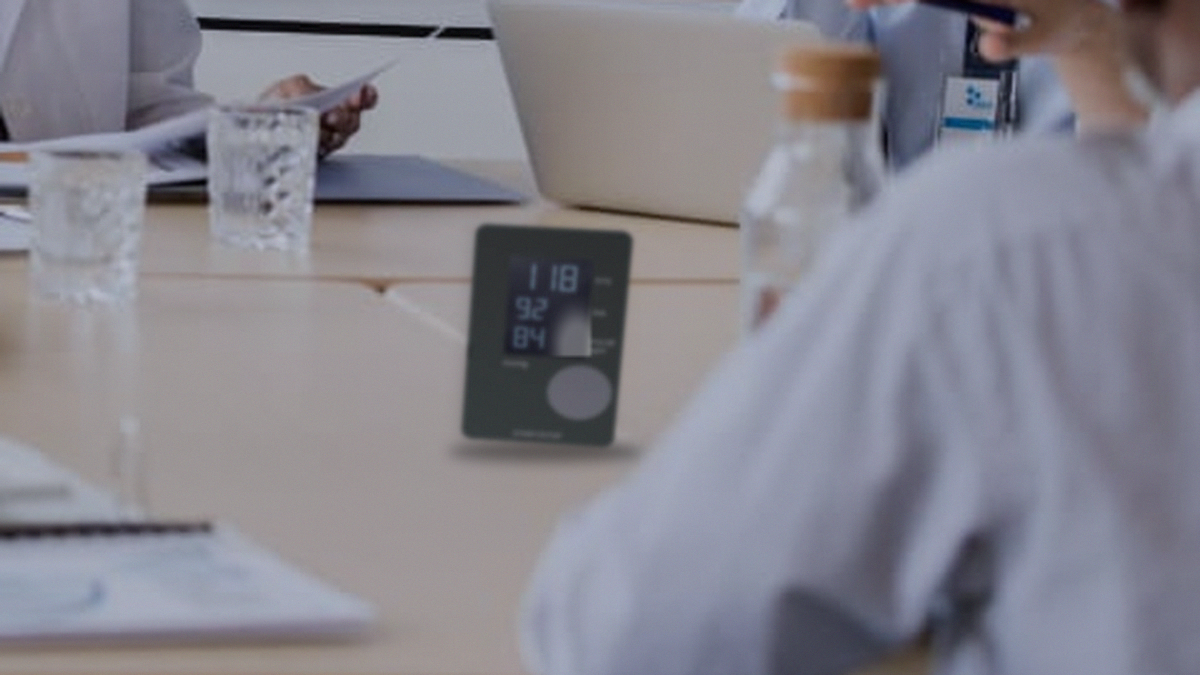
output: 92; mmHg
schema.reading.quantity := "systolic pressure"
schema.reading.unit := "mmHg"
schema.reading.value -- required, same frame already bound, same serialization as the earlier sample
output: 118; mmHg
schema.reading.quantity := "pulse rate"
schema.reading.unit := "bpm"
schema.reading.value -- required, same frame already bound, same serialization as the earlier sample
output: 84; bpm
